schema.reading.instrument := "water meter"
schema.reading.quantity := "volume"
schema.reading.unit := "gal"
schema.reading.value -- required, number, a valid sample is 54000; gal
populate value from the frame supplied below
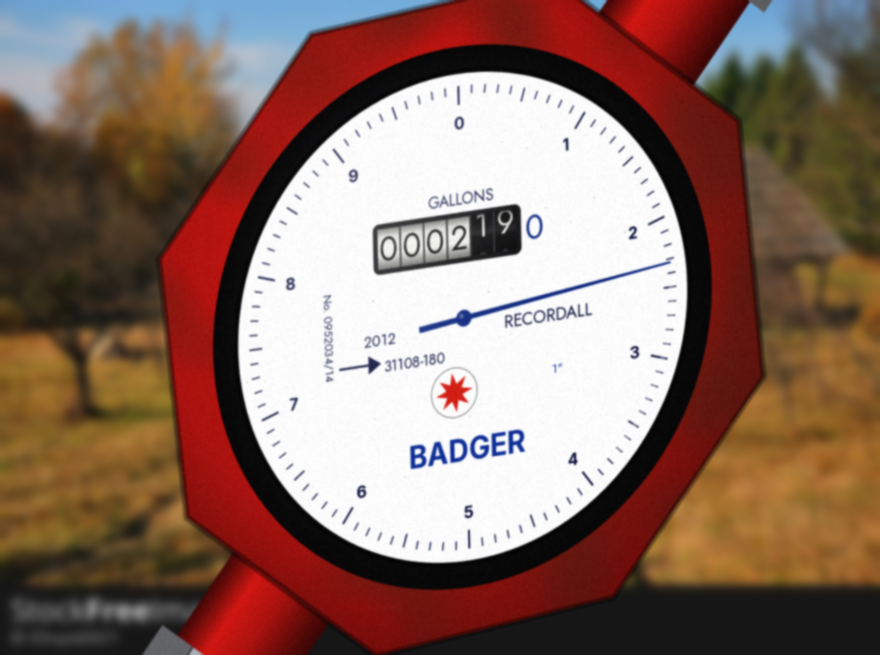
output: 2192.3; gal
